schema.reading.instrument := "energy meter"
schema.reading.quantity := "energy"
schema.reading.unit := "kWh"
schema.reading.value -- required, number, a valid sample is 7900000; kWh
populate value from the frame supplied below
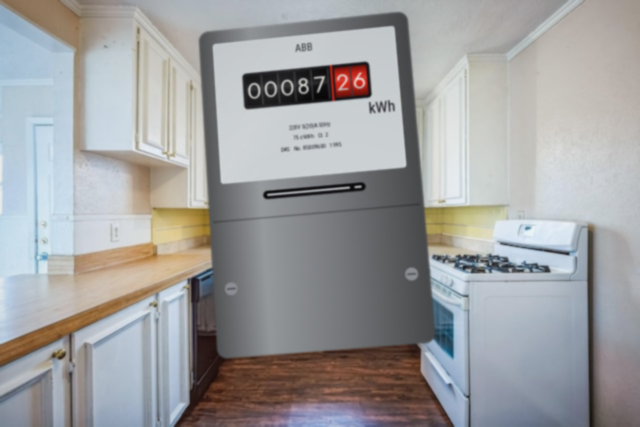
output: 87.26; kWh
